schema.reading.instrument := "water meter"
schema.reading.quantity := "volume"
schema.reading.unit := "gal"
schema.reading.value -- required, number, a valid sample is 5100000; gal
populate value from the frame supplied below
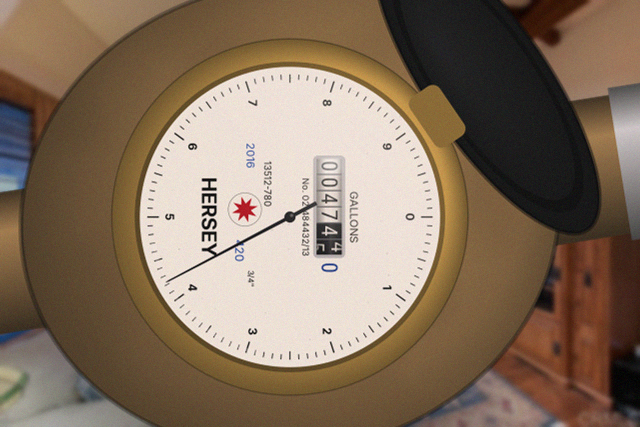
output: 47444.2; gal
